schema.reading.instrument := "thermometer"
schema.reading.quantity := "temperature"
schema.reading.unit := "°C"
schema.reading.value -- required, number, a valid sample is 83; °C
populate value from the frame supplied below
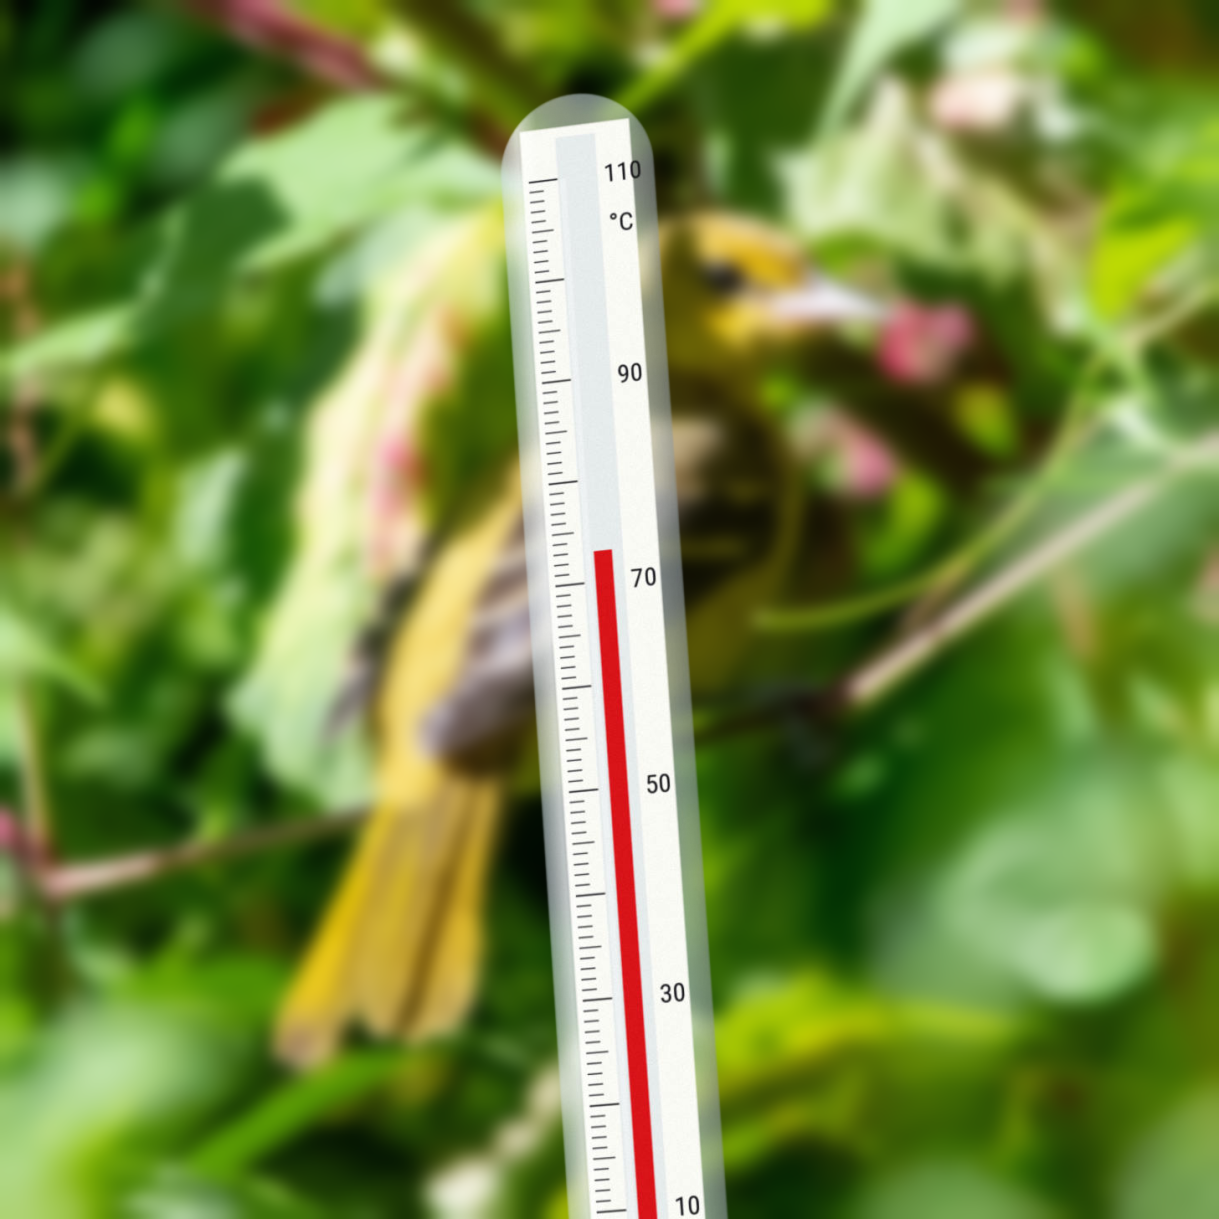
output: 73; °C
